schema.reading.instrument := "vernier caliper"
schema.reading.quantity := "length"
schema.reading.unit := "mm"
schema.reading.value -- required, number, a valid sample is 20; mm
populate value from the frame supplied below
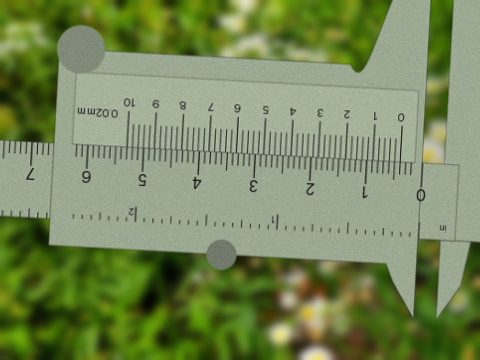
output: 4.0; mm
